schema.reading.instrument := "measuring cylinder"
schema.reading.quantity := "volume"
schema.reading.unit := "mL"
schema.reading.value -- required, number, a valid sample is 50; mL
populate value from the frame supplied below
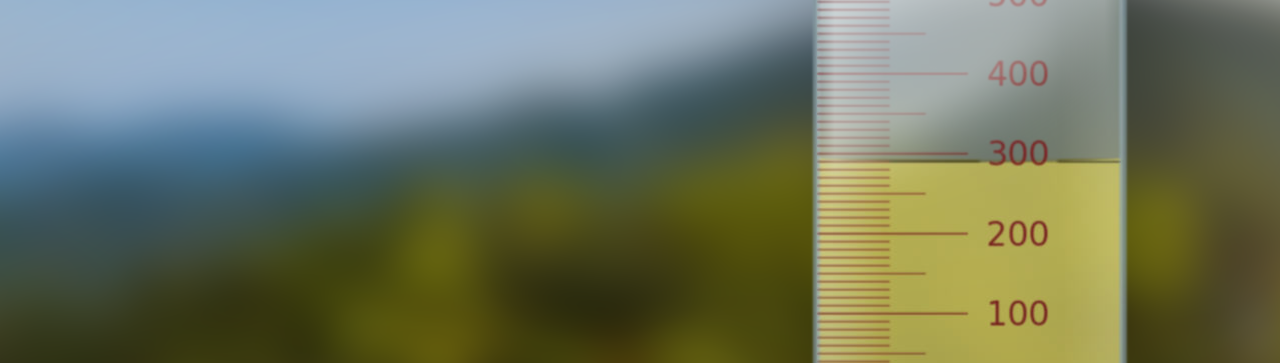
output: 290; mL
